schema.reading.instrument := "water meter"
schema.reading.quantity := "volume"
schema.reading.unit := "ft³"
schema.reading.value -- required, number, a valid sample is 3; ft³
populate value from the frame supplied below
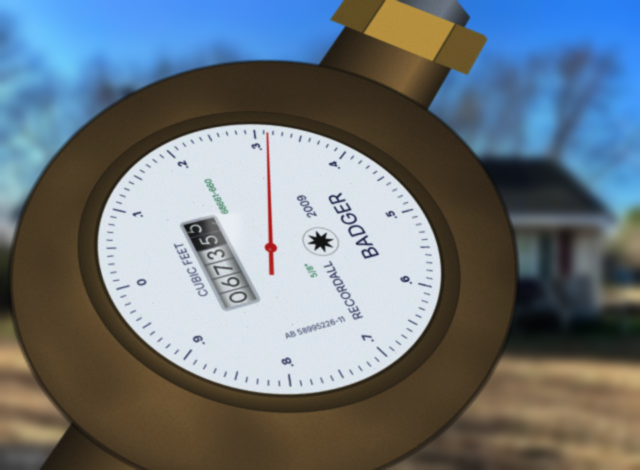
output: 67355.31; ft³
